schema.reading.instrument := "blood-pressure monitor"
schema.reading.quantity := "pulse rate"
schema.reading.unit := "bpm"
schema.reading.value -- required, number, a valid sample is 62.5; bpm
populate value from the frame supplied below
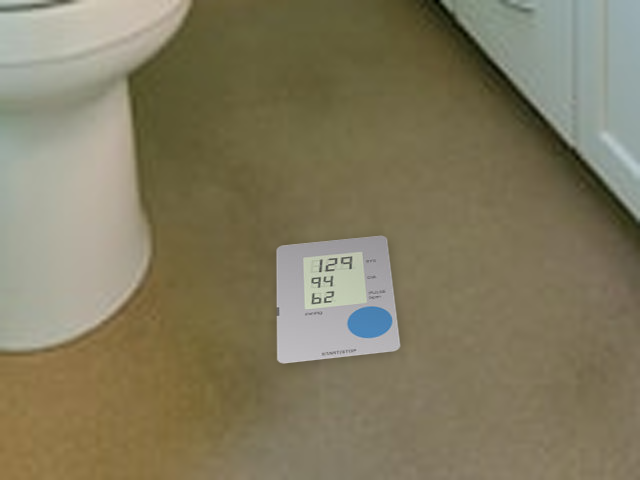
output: 62; bpm
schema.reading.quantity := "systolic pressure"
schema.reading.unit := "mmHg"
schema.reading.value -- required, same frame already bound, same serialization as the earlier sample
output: 129; mmHg
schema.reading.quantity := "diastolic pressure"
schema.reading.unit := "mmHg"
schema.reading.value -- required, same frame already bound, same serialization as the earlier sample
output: 94; mmHg
